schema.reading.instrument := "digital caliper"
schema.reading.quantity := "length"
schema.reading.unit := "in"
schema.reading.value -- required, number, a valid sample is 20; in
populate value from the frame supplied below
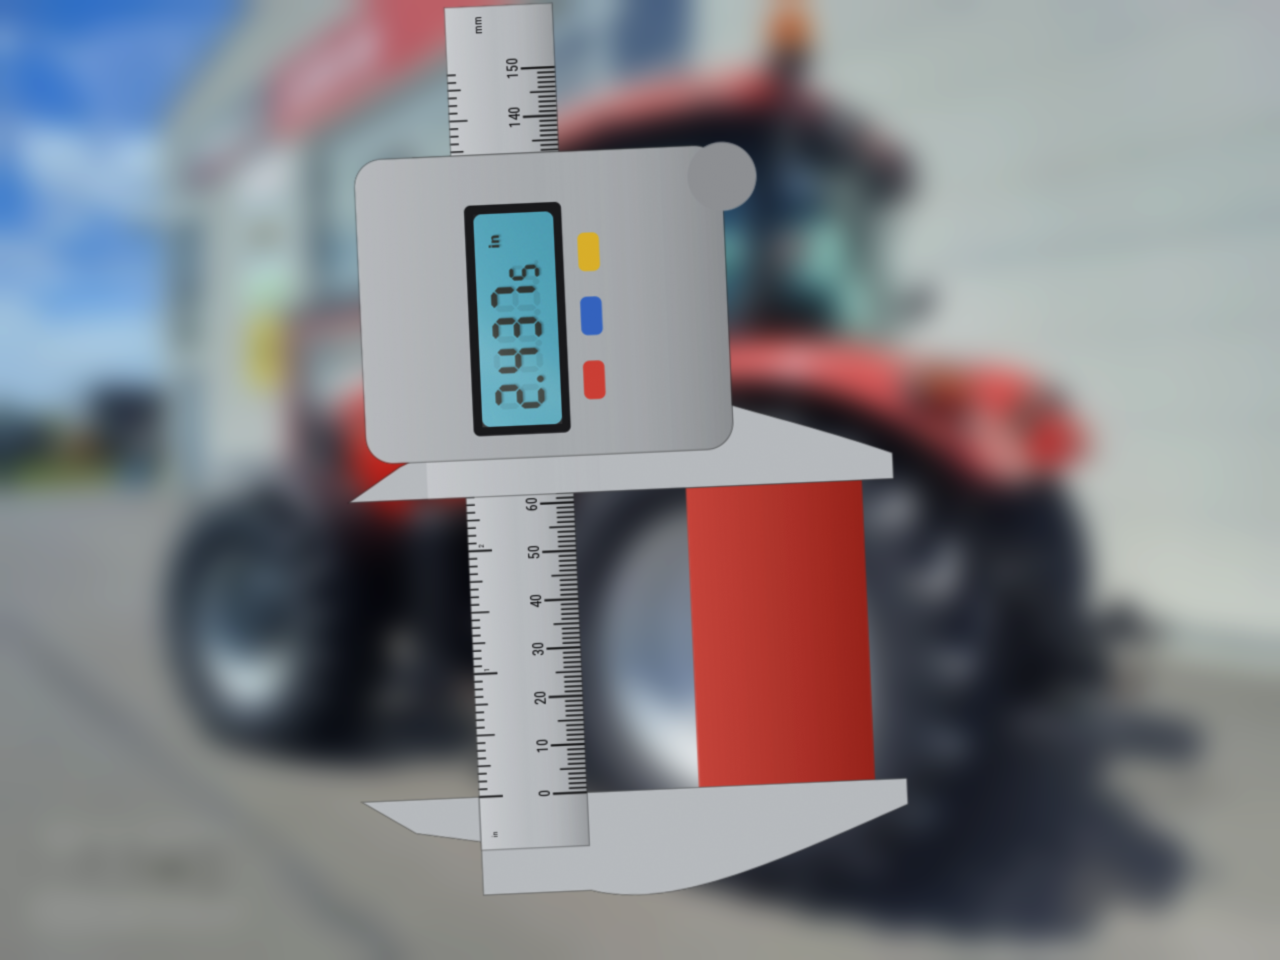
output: 2.4375; in
